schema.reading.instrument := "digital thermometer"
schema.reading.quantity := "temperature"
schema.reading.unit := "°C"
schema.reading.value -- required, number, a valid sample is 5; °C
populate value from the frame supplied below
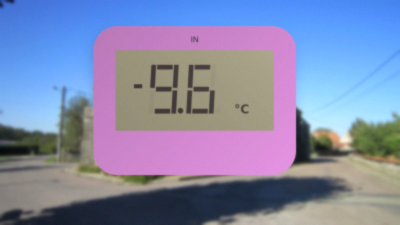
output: -9.6; °C
